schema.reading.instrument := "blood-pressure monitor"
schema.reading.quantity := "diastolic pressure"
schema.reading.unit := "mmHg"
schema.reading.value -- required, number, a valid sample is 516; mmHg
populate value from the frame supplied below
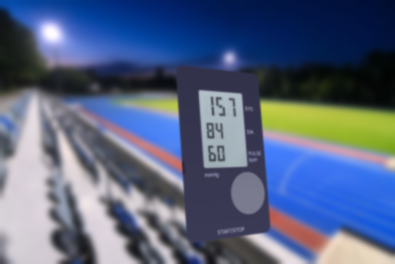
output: 84; mmHg
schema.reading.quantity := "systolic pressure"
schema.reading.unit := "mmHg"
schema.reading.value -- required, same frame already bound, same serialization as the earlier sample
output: 157; mmHg
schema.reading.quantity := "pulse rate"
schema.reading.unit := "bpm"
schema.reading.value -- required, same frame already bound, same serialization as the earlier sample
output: 60; bpm
